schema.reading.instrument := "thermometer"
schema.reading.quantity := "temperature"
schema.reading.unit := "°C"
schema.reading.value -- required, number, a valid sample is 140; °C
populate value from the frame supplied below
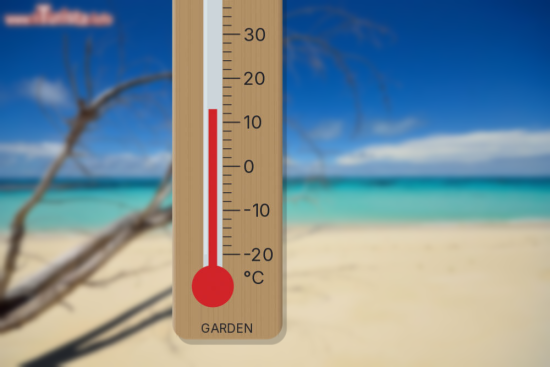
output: 13; °C
